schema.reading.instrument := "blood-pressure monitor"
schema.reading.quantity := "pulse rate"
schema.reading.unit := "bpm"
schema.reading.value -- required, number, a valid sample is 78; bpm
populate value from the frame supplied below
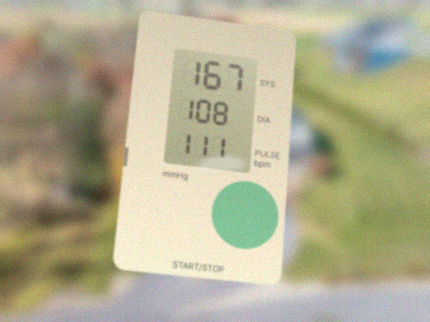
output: 111; bpm
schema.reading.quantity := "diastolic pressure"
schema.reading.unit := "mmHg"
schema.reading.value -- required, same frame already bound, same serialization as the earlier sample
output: 108; mmHg
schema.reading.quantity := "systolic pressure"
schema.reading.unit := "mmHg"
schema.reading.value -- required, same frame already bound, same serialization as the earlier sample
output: 167; mmHg
